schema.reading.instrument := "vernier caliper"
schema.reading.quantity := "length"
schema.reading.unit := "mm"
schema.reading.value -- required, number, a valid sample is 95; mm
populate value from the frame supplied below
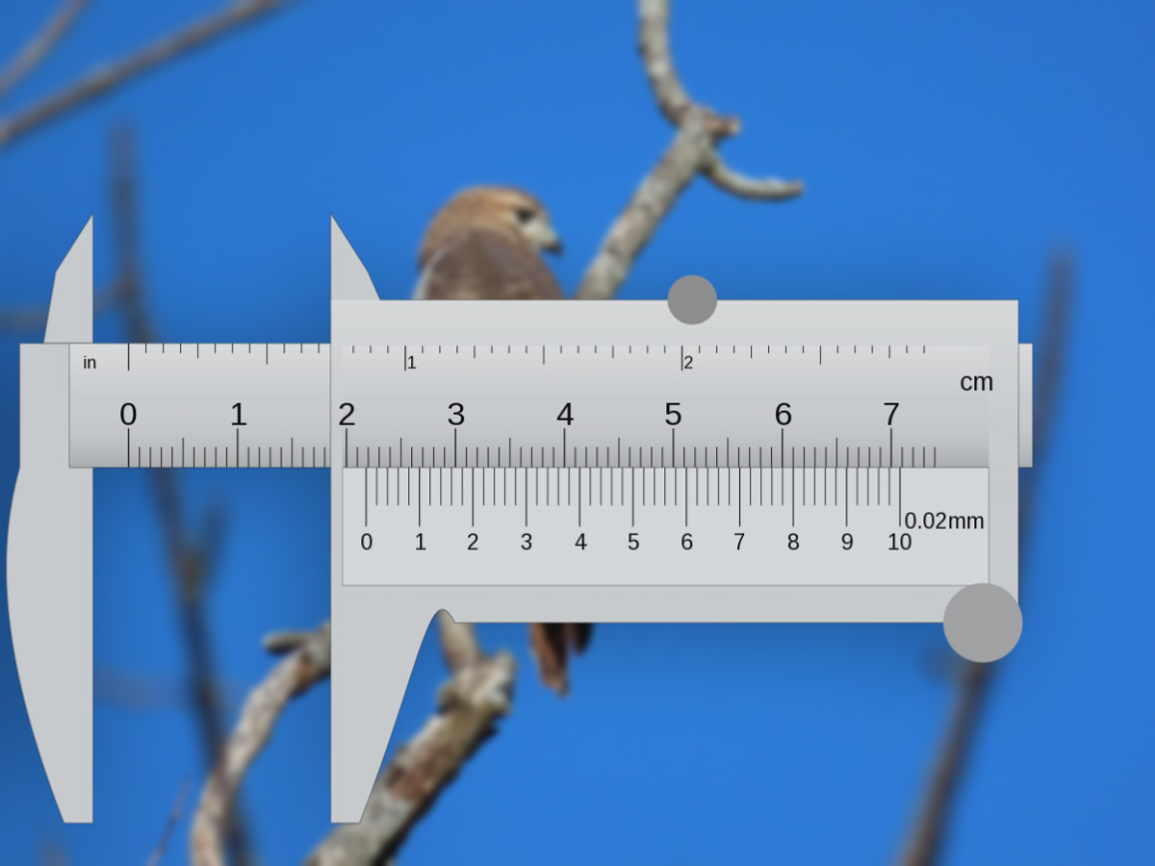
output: 21.8; mm
